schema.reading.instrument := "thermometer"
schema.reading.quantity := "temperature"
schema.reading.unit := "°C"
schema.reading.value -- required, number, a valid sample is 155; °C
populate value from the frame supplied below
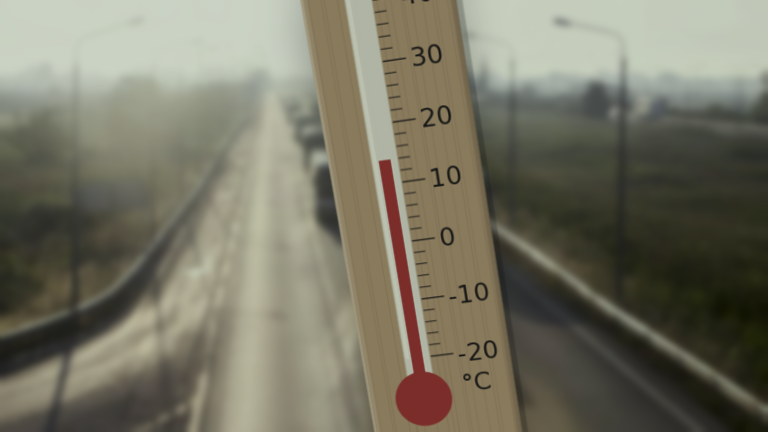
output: 14; °C
